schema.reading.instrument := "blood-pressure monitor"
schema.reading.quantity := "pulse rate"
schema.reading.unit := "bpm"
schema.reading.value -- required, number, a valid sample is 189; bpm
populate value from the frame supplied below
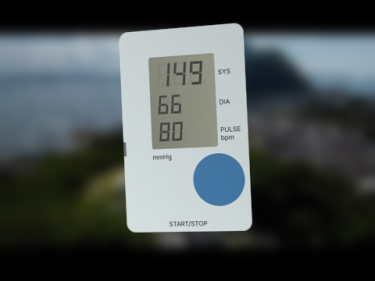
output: 80; bpm
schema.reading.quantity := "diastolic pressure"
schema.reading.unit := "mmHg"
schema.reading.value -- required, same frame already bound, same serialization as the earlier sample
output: 66; mmHg
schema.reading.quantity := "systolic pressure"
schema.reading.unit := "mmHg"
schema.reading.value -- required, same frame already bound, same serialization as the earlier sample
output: 149; mmHg
